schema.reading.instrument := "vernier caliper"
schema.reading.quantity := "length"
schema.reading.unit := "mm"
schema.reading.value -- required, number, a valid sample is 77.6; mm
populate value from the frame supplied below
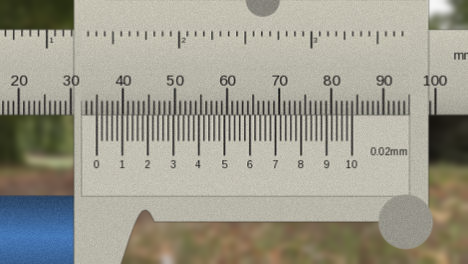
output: 35.0; mm
